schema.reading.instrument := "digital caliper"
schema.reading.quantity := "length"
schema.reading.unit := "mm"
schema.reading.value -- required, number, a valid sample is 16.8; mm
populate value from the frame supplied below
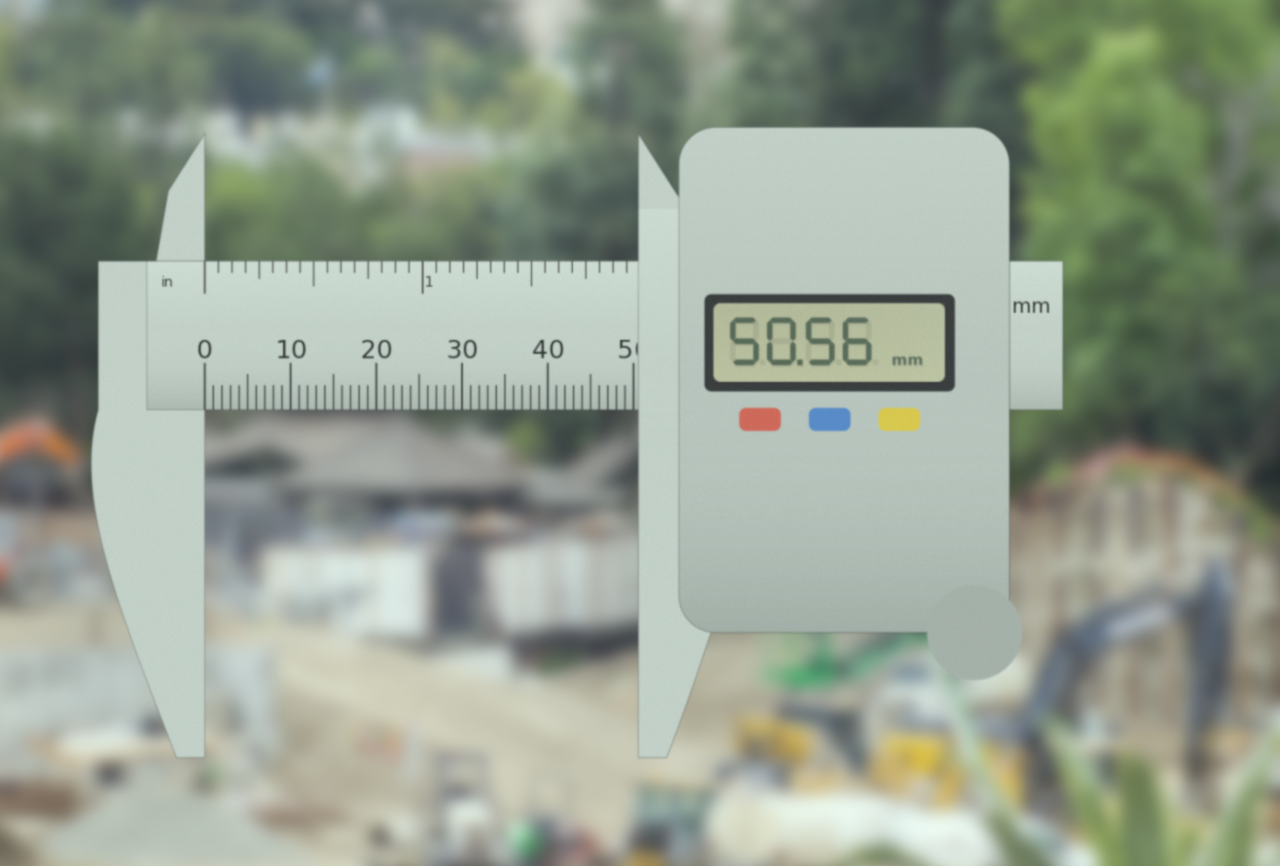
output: 50.56; mm
